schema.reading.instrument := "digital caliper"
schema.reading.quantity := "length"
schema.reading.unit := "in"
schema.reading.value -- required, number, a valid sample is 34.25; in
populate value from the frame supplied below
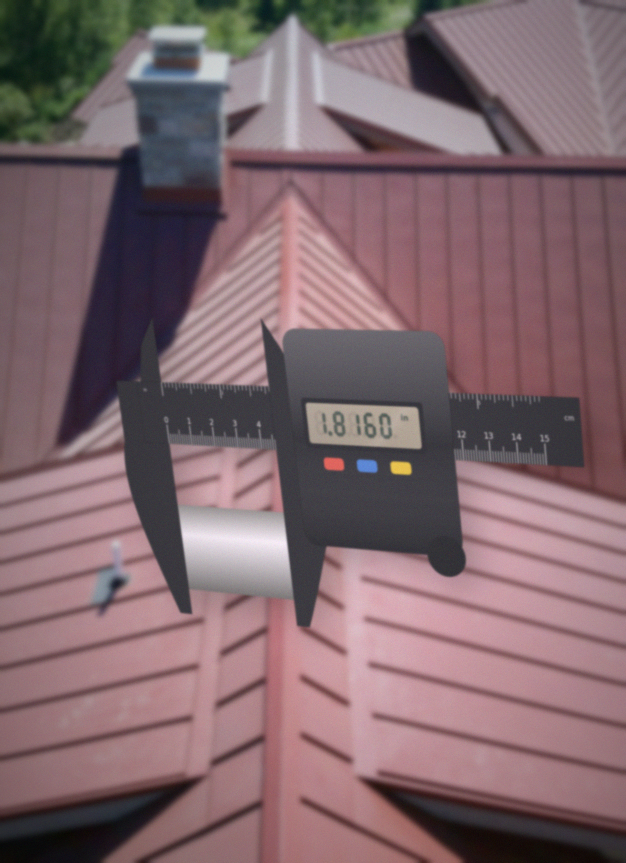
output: 1.8160; in
